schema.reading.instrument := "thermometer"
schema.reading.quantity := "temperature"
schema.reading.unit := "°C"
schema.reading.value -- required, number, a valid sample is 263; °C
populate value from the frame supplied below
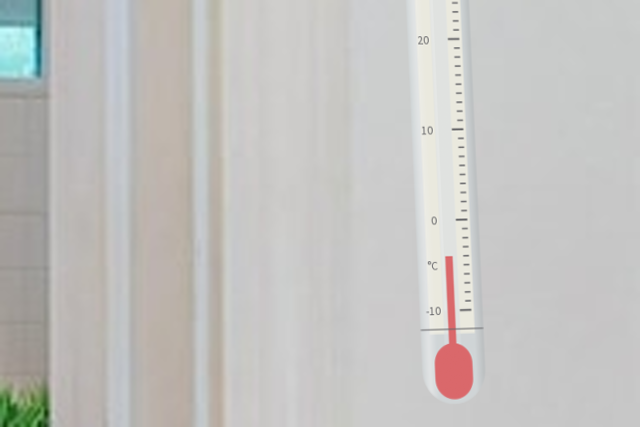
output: -4; °C
